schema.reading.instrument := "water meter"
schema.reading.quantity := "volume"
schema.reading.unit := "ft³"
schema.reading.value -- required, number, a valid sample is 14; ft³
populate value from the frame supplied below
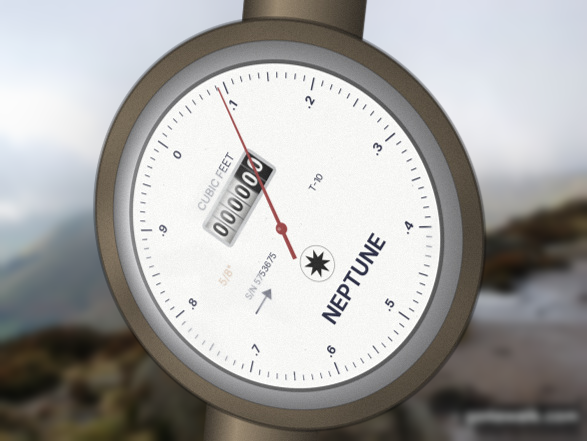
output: 0.09; ft³
